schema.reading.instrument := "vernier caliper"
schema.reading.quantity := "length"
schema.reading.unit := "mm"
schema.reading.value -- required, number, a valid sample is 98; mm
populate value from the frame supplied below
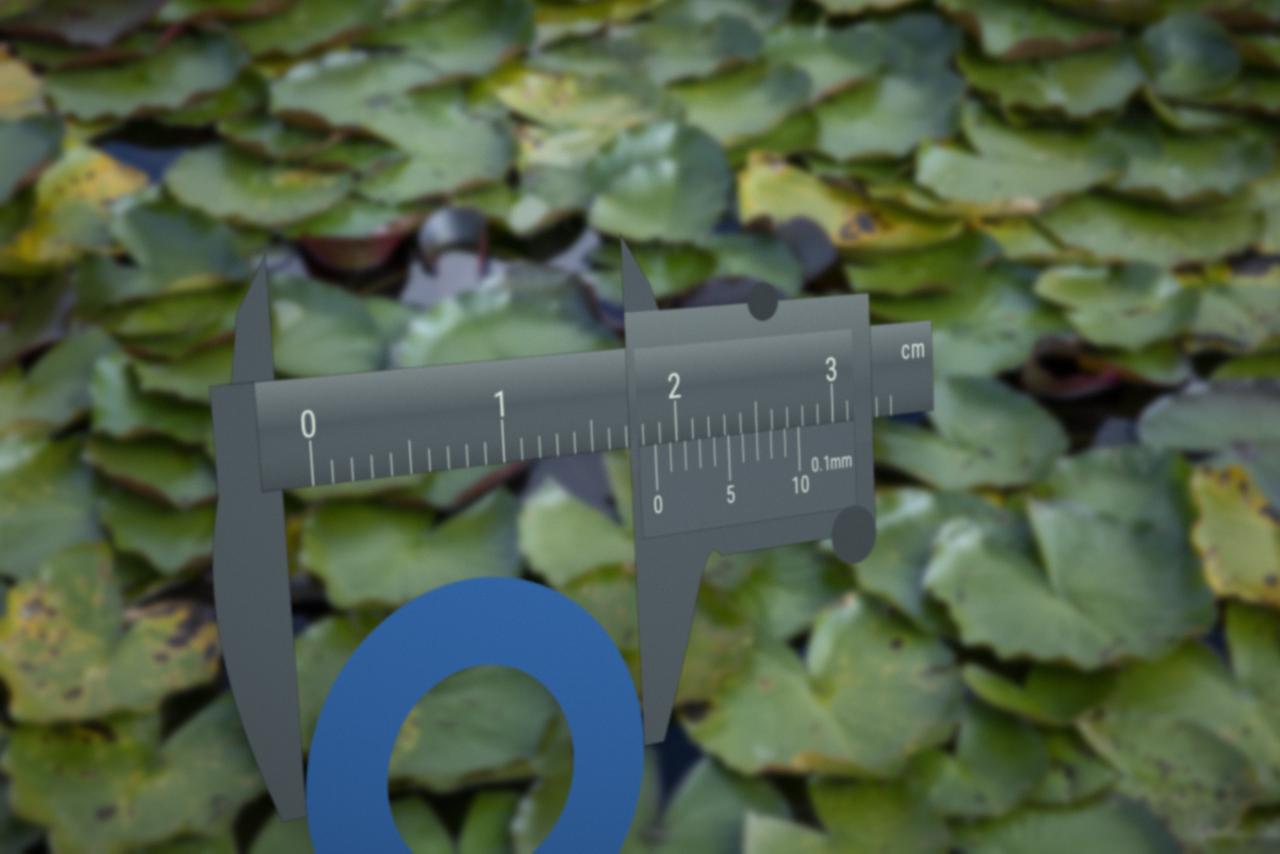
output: 18.7; mm
